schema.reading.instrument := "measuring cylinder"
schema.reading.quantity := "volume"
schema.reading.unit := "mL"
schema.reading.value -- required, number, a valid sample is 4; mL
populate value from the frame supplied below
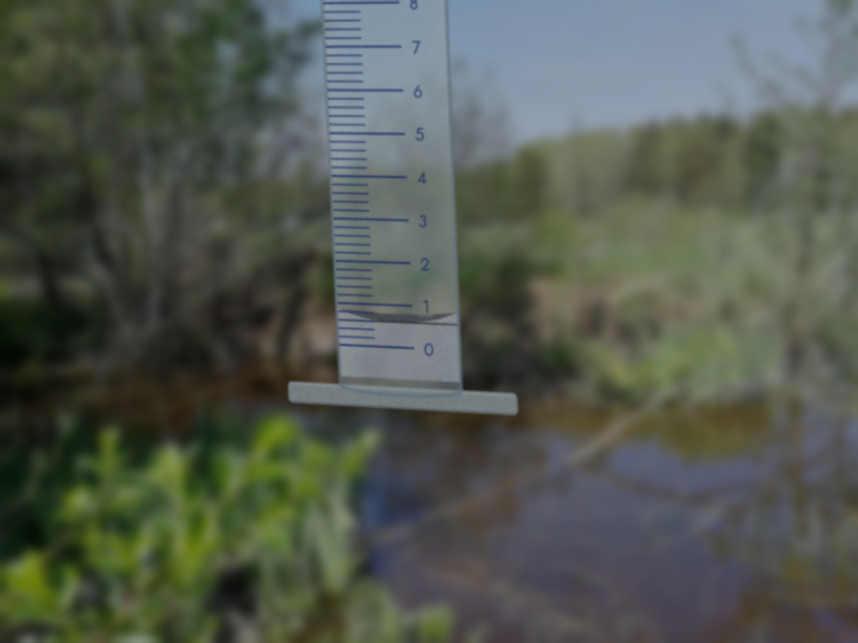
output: 0.6; mL
